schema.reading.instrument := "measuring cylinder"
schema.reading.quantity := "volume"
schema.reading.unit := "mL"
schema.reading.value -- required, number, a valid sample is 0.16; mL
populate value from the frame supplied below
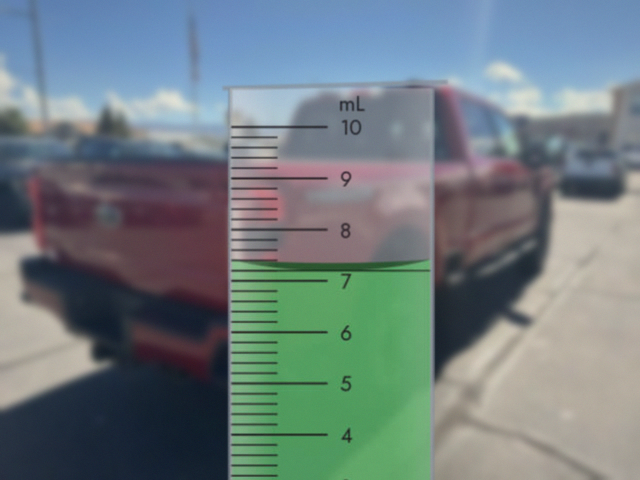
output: 7.2; mL
